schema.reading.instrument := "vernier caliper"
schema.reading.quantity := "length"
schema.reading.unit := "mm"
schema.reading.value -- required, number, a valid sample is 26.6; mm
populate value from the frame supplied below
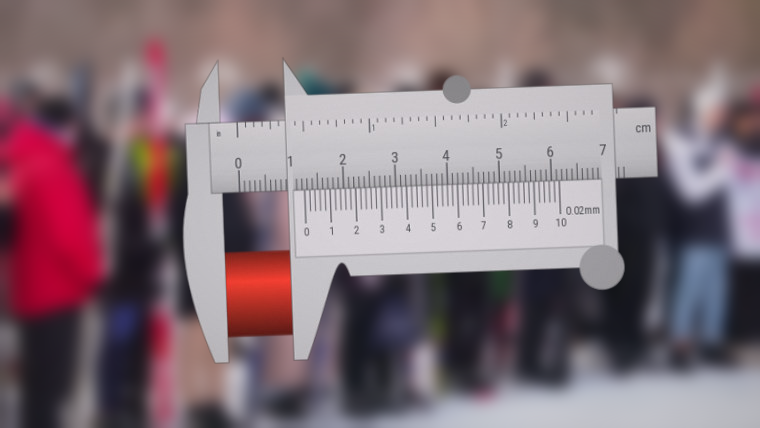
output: 12.5; mm
